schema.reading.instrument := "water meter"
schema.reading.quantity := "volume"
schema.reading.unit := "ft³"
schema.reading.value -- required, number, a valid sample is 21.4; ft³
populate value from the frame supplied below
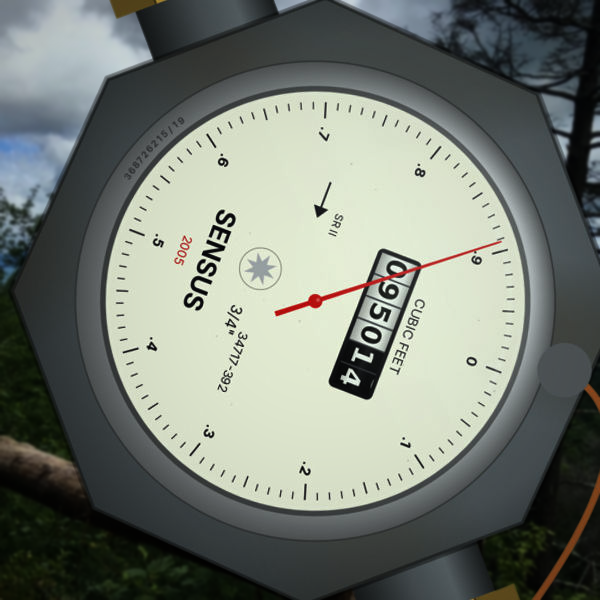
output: 95013.89; ft³
